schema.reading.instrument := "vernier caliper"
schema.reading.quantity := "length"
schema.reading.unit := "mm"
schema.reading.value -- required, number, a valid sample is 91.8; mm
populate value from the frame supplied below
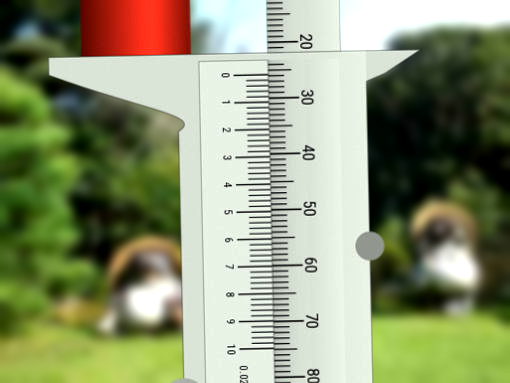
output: 25.8; mm
